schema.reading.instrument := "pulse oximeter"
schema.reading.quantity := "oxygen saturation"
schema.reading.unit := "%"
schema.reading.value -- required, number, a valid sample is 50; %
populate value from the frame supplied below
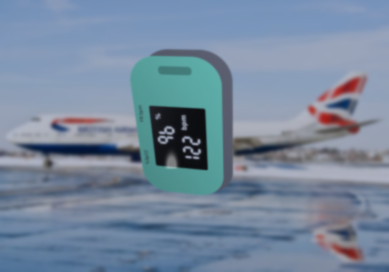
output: 96; %
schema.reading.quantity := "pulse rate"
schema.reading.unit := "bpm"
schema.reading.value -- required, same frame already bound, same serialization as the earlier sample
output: 122; bpm
